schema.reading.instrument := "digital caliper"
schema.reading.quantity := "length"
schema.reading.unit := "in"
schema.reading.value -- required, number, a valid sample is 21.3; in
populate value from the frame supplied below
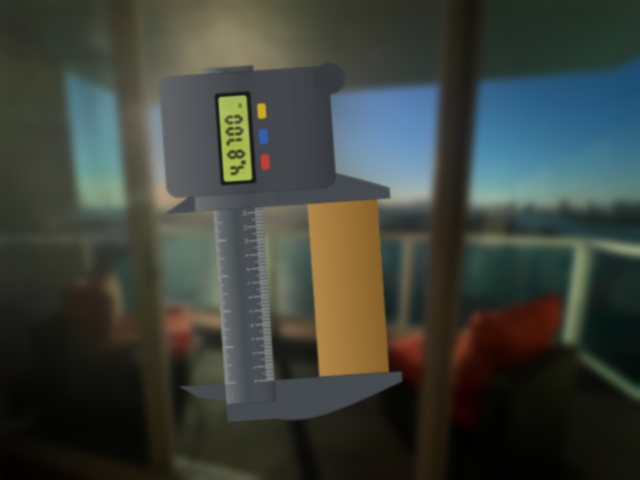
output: 4.8700; in
